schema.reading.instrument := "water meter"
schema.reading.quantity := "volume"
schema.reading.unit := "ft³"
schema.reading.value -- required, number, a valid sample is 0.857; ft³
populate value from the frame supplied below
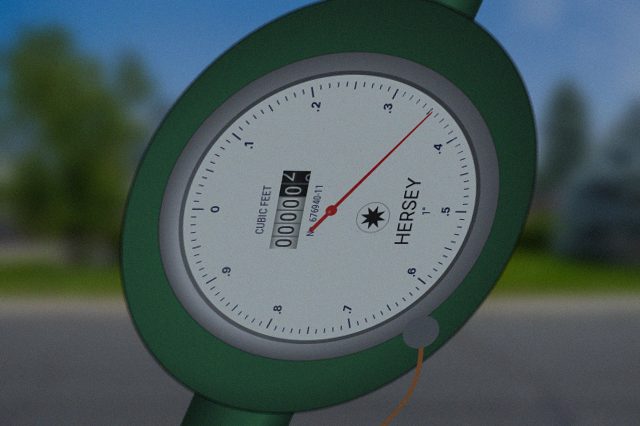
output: 2.35; ft³
